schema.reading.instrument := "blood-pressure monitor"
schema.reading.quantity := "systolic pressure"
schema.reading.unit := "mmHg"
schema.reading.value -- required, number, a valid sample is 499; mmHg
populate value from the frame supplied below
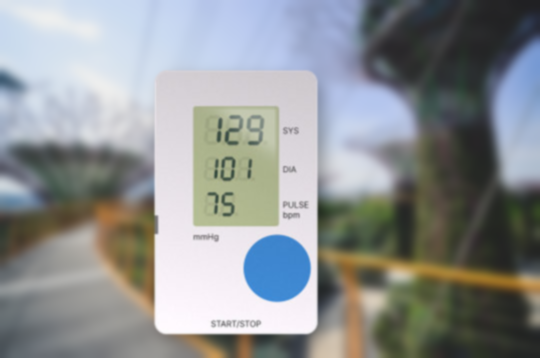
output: 129; mmHg
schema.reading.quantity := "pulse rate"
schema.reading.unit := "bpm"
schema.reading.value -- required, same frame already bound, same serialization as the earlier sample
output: 75; bpm
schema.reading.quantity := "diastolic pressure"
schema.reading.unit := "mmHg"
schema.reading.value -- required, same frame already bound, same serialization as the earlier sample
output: 101; mmHg
